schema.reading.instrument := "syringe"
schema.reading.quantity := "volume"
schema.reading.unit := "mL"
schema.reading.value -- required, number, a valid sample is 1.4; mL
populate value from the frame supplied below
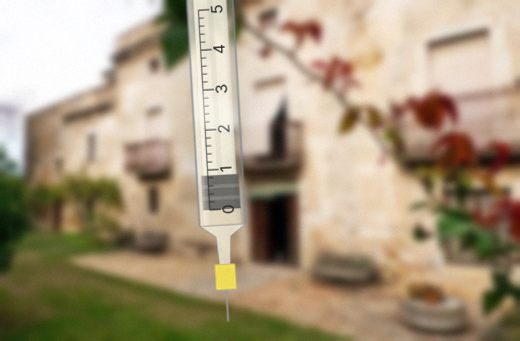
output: 0; mL
